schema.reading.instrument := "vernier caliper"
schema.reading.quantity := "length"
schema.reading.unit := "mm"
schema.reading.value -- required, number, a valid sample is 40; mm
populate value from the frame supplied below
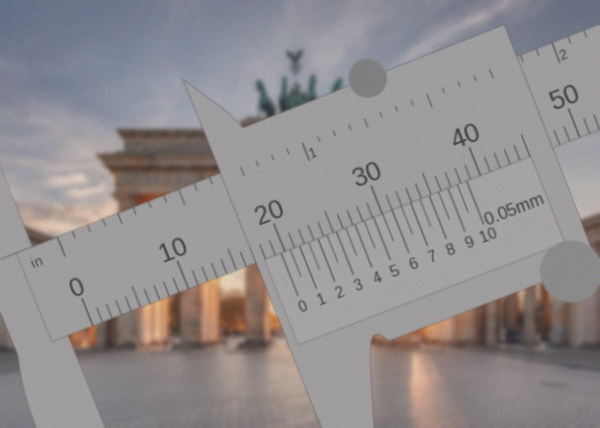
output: 19.6; mm
